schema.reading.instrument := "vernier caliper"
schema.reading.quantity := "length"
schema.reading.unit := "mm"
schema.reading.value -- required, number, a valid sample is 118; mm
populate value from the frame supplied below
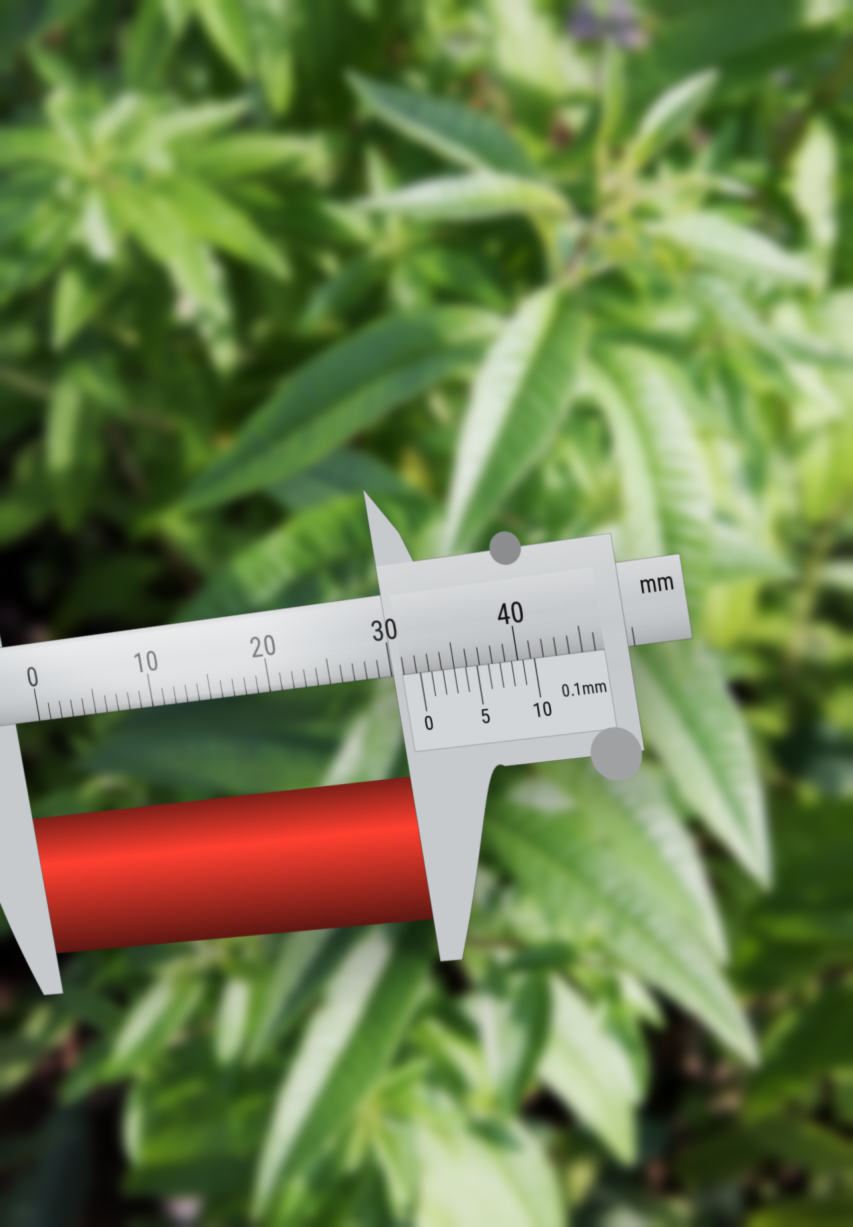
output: 32.3; mm
